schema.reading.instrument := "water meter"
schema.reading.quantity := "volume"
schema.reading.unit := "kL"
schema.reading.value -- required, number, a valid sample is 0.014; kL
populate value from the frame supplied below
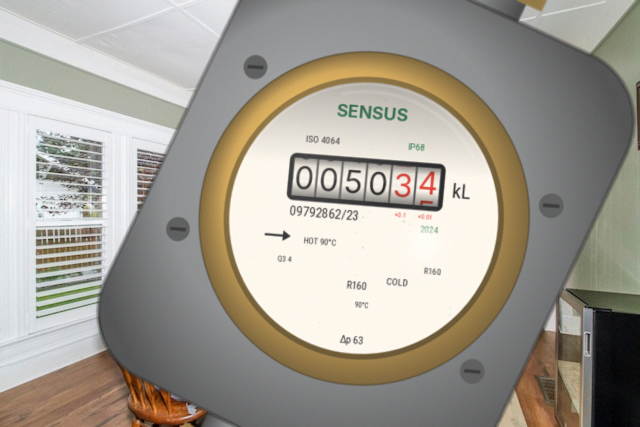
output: 50.34; kL
